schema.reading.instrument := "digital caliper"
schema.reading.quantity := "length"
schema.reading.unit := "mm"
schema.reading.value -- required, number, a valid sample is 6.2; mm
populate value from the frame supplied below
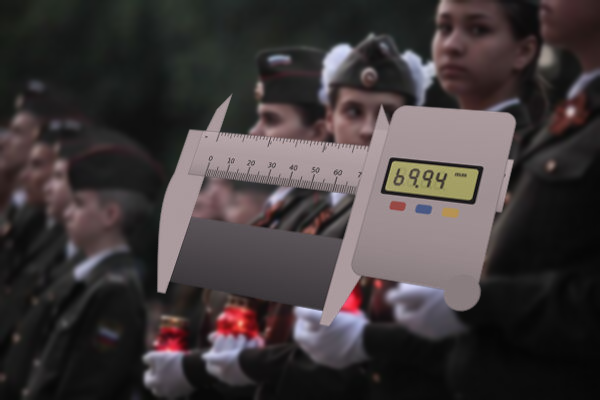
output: 69.94; mm
